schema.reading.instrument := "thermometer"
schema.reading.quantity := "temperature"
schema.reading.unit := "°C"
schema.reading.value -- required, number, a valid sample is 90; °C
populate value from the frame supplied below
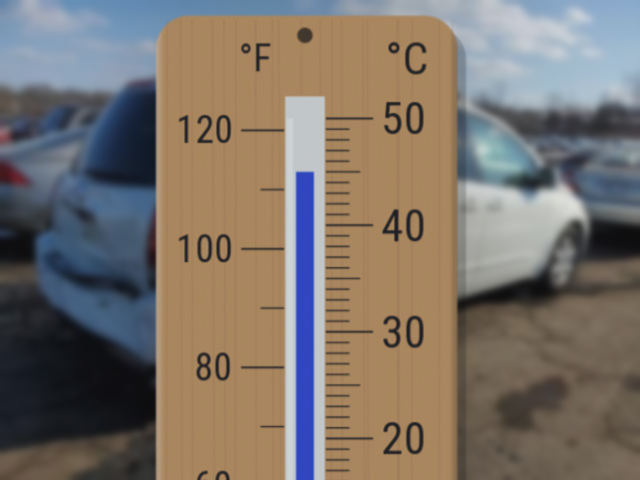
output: 45; °C
